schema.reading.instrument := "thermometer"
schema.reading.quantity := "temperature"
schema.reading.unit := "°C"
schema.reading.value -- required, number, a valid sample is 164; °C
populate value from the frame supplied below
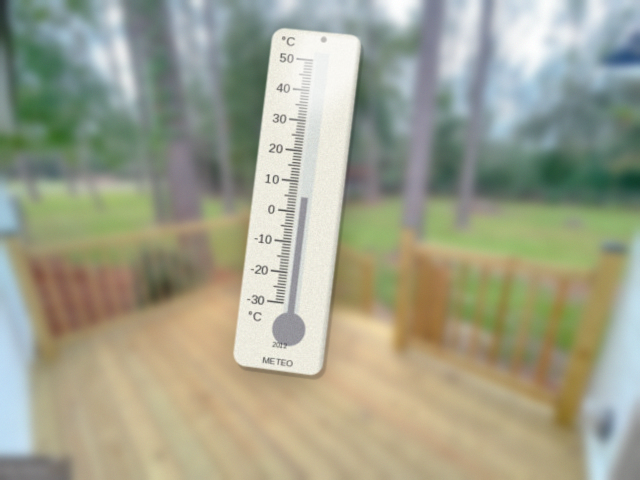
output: 5; °C
